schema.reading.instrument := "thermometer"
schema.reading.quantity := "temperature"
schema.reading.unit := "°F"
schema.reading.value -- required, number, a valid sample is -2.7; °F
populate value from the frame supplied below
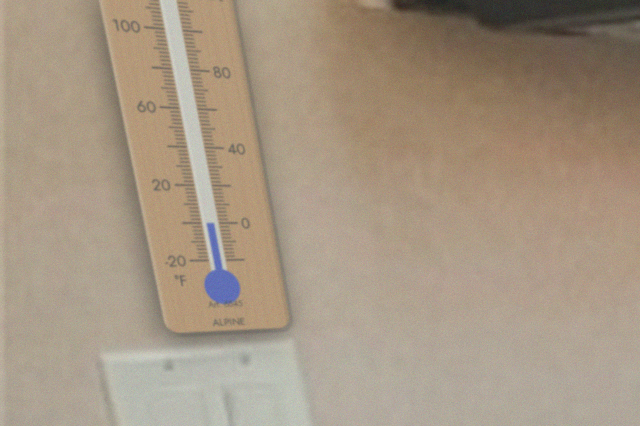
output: 0; °F
